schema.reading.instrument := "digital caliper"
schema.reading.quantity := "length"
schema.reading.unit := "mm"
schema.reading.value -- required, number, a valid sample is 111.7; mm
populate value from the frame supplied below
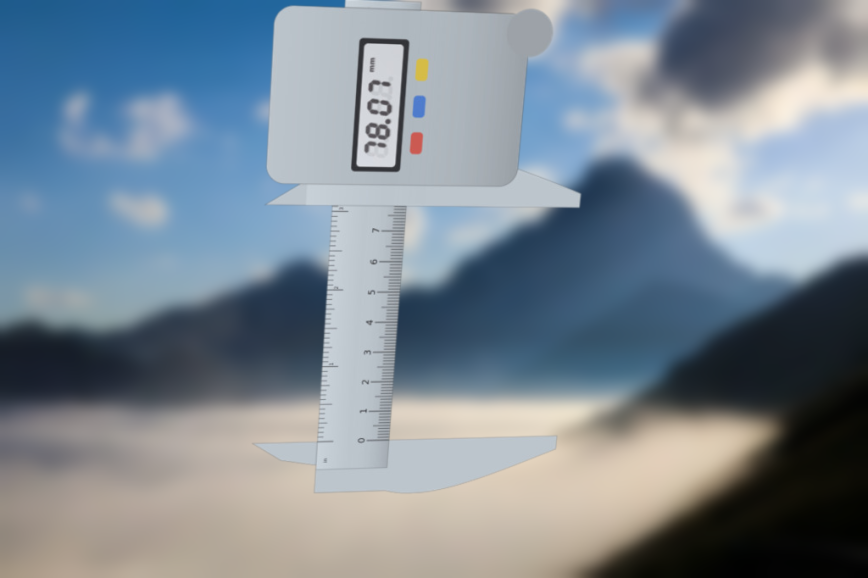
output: 78.07; mm
